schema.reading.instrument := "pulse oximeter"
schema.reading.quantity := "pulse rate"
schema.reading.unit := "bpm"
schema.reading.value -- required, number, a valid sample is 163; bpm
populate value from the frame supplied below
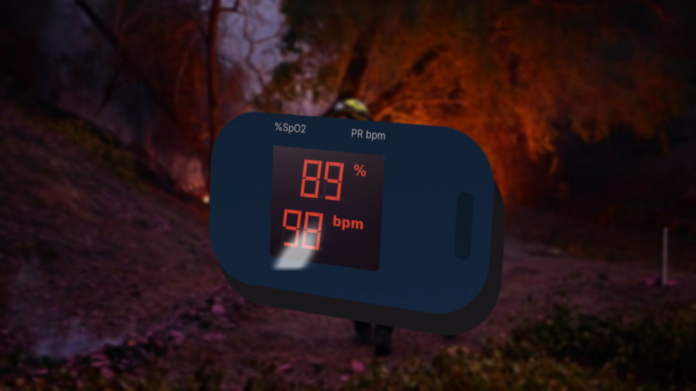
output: 98; bpm
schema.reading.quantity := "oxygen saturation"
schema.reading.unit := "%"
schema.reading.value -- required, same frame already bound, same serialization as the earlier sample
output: 89; %
